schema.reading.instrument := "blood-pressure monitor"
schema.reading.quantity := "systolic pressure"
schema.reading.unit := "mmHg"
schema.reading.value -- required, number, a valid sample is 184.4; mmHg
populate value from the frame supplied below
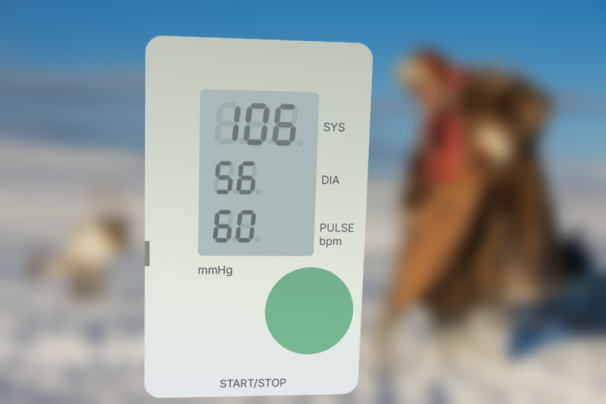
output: 106; mmHg
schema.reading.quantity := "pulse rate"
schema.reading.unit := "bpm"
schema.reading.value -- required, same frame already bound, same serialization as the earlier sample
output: 60; bpm
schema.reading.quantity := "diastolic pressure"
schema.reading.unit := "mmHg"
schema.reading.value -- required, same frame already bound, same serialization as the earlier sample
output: 56; mmHg
